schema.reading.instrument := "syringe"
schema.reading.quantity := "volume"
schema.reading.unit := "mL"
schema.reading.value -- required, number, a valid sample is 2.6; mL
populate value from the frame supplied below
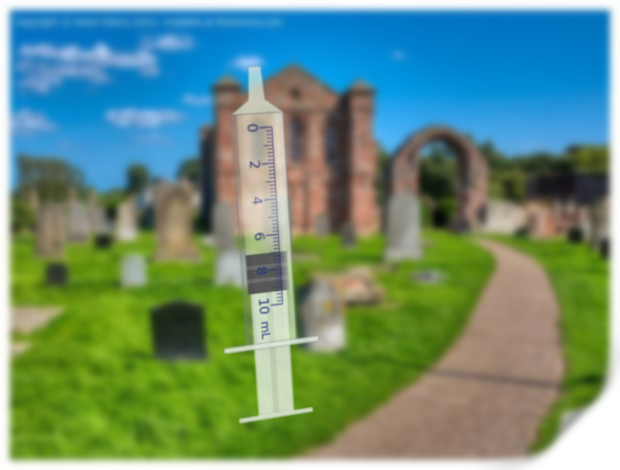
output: 7; mL
